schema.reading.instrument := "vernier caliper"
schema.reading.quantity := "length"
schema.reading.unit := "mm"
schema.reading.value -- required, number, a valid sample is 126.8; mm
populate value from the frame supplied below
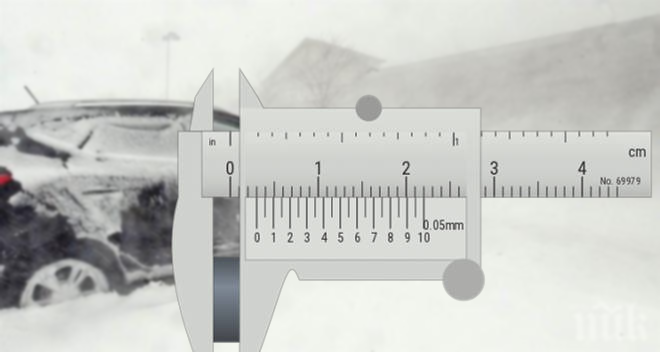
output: 3.0; mm
